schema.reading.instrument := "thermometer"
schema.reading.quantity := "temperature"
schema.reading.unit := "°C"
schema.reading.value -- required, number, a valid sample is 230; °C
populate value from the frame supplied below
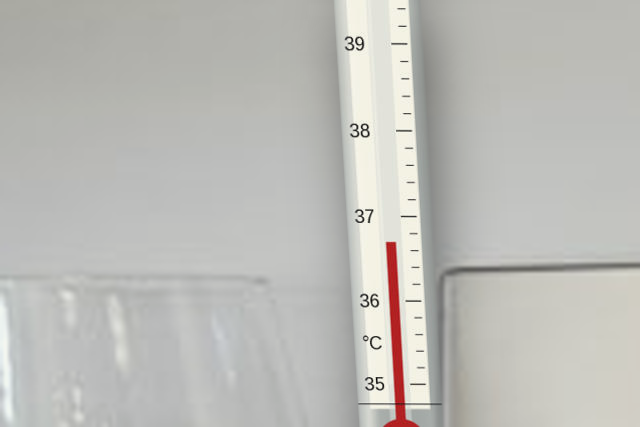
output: 36.7; °C
